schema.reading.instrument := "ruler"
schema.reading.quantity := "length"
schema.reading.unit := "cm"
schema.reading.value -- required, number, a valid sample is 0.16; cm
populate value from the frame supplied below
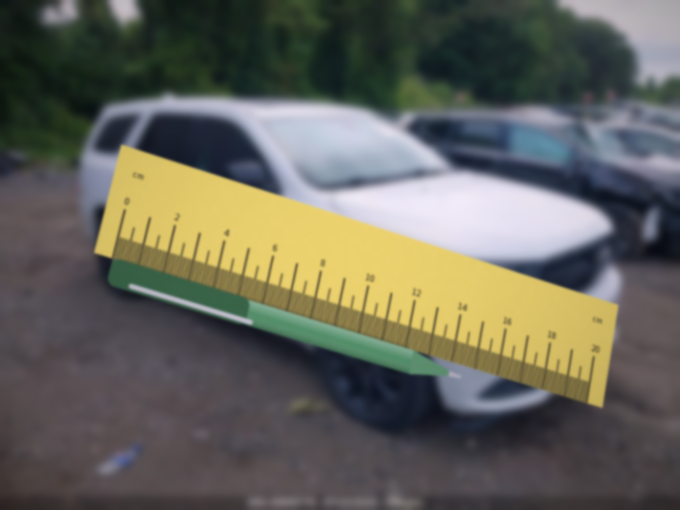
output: 14.5; cm
